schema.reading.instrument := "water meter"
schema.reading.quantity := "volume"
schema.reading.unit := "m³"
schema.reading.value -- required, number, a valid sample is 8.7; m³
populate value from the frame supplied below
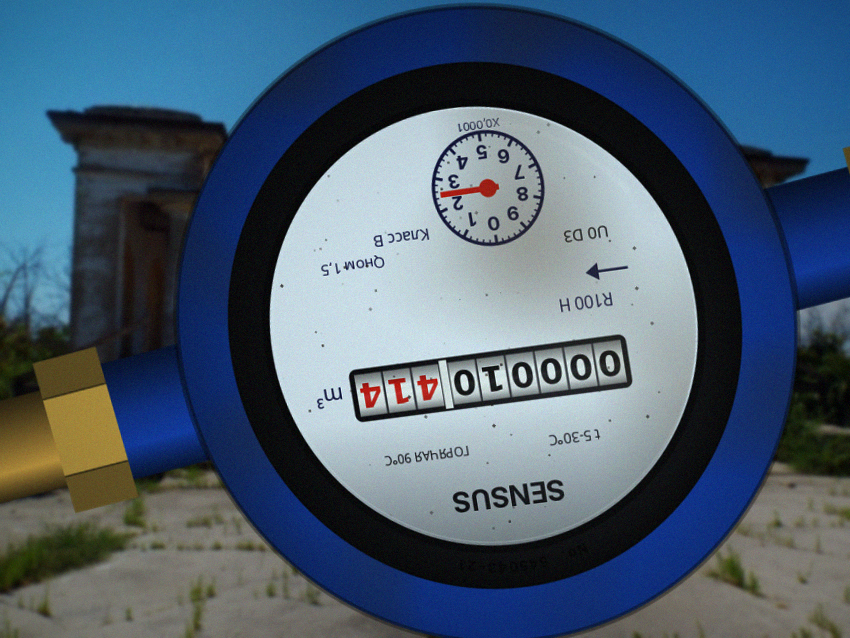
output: 10.4142; m³
